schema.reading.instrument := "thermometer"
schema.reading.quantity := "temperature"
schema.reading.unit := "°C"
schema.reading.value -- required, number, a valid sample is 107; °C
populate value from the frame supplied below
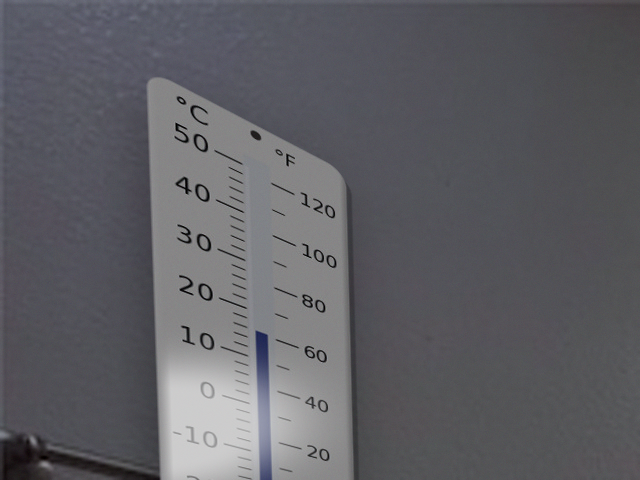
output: 16; °C
